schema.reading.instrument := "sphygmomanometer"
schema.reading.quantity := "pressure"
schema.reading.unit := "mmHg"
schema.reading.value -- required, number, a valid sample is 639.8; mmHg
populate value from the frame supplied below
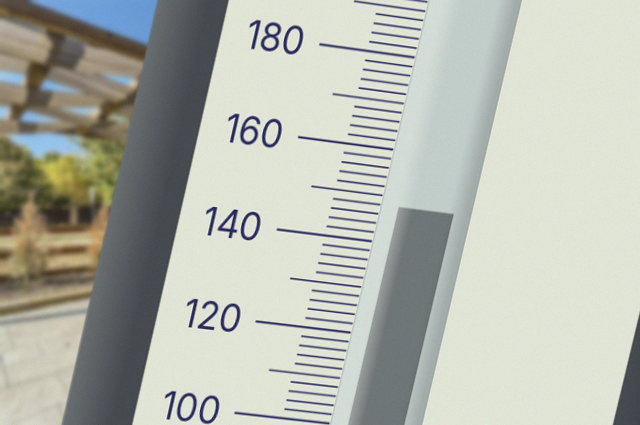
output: 148; mmHg
